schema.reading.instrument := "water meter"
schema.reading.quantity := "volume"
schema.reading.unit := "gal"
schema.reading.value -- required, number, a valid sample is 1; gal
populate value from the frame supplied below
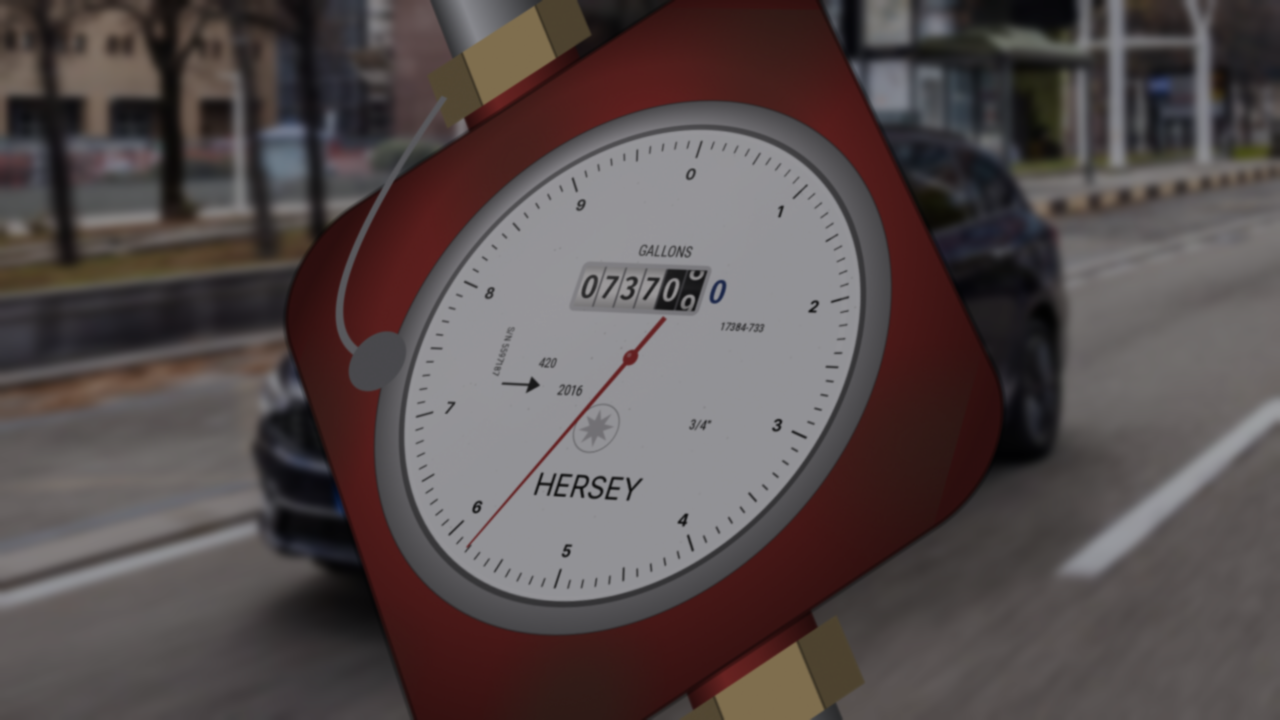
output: 737085.8; gal
